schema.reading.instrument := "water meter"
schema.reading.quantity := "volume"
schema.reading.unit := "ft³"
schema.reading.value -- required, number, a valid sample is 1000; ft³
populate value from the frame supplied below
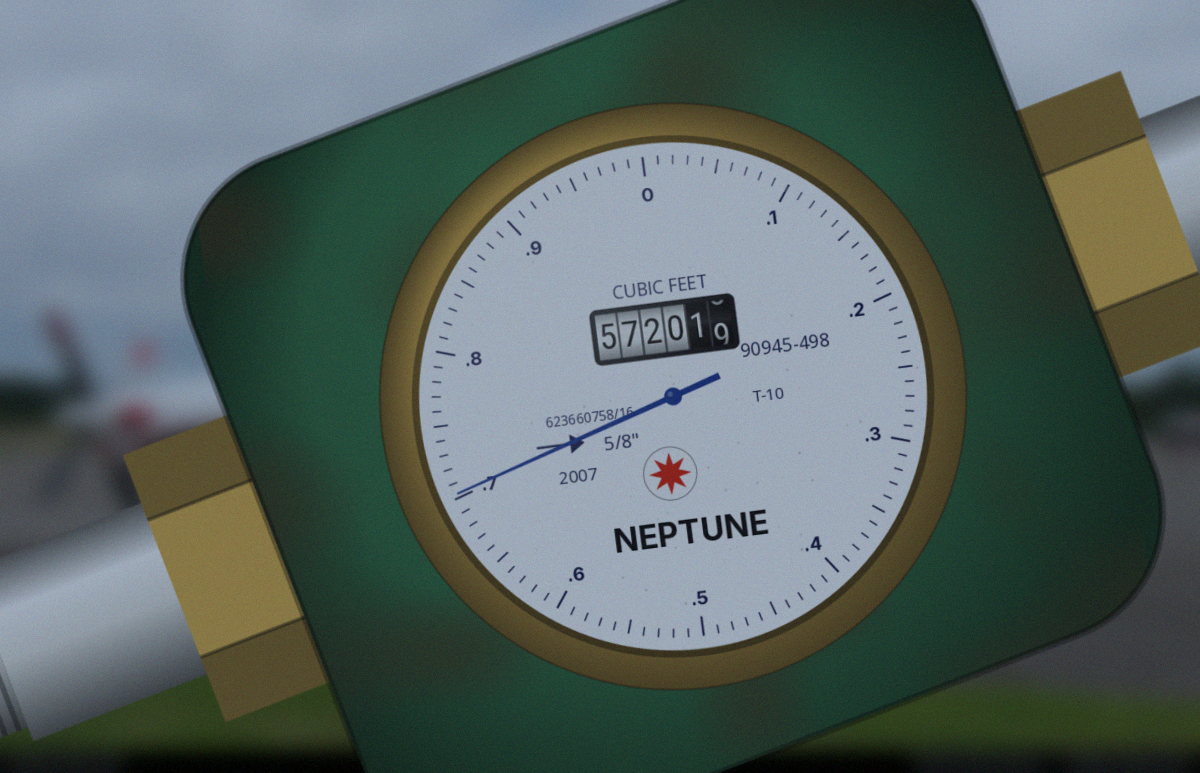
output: 572018.70; ft³
